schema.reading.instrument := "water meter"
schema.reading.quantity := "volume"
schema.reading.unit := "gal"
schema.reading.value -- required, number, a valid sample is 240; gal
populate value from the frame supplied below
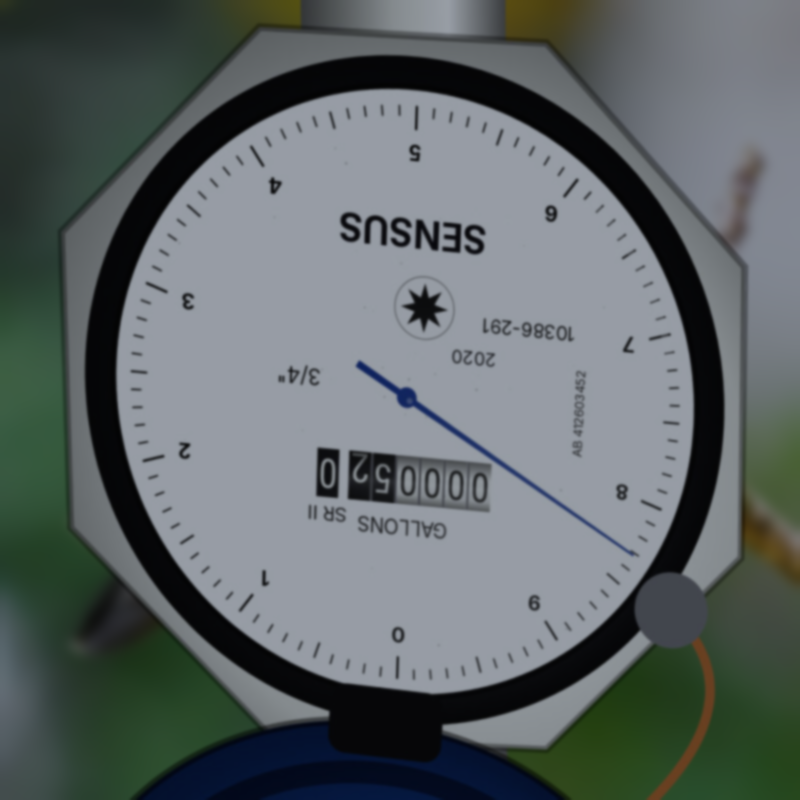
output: 518.3; gal
